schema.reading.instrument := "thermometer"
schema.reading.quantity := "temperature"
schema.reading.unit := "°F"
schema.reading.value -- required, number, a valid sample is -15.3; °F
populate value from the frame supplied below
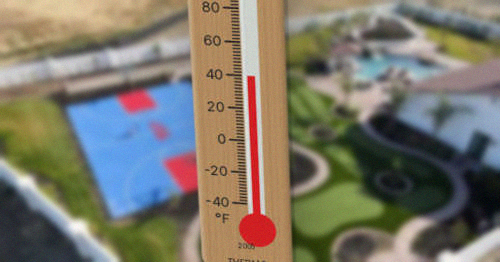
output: 40; °F
